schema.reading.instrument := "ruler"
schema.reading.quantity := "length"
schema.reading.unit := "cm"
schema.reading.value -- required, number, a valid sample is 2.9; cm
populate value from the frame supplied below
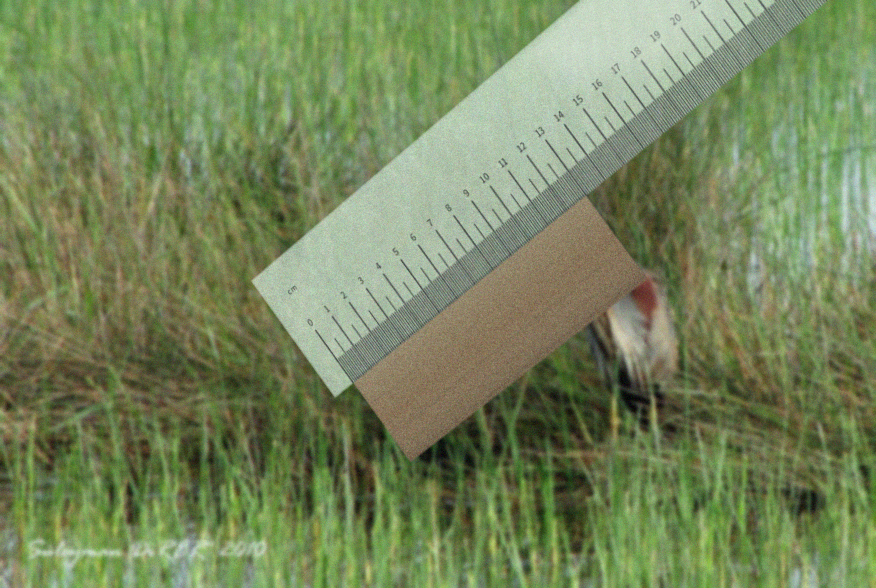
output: 13; cm
